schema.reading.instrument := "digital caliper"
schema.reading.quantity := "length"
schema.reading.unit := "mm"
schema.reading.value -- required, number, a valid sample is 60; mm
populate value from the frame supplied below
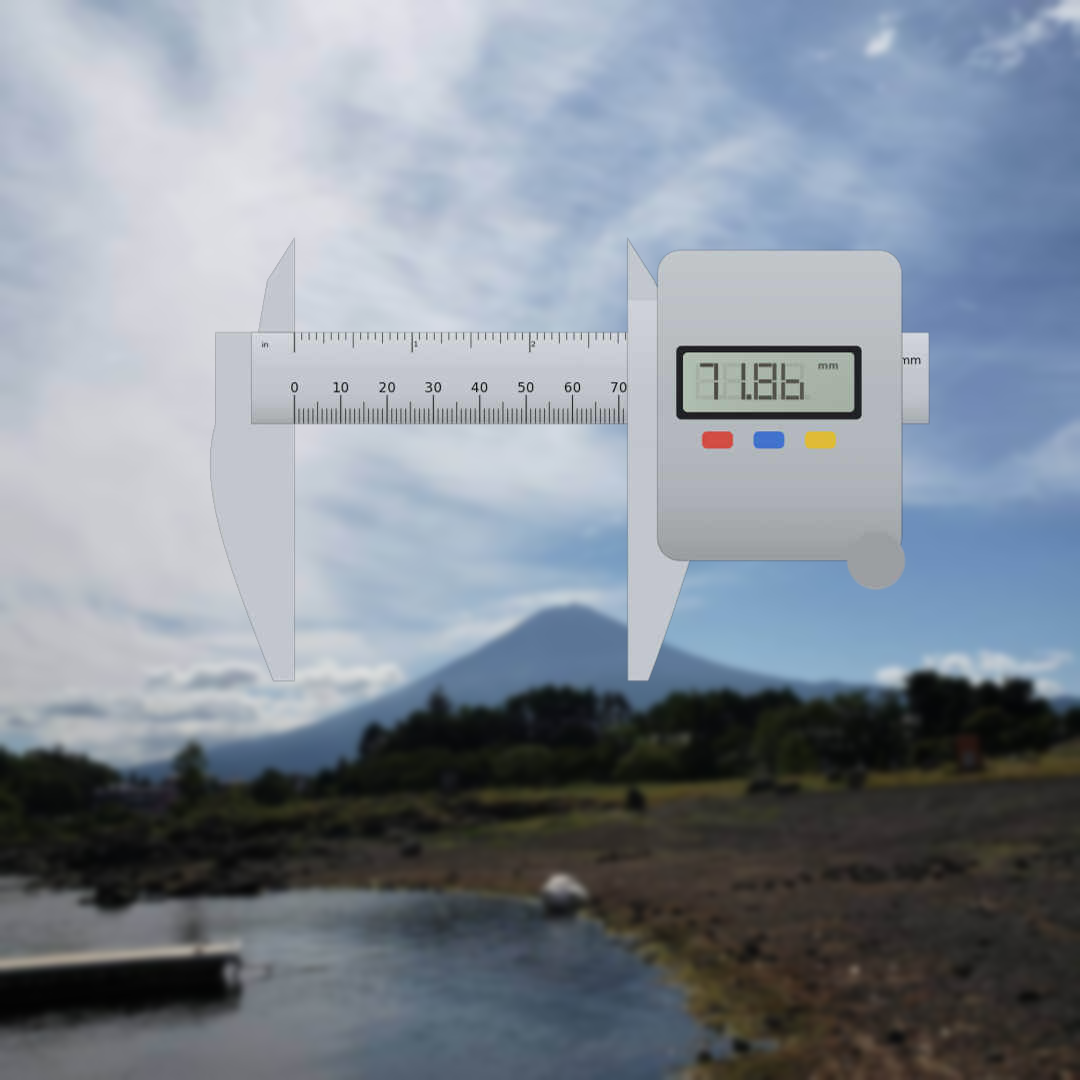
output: 71.86; mm
